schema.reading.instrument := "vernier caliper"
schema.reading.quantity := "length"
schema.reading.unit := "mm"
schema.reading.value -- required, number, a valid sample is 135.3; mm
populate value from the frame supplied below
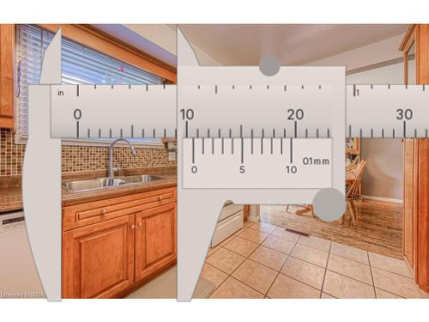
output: 10.6; mm
